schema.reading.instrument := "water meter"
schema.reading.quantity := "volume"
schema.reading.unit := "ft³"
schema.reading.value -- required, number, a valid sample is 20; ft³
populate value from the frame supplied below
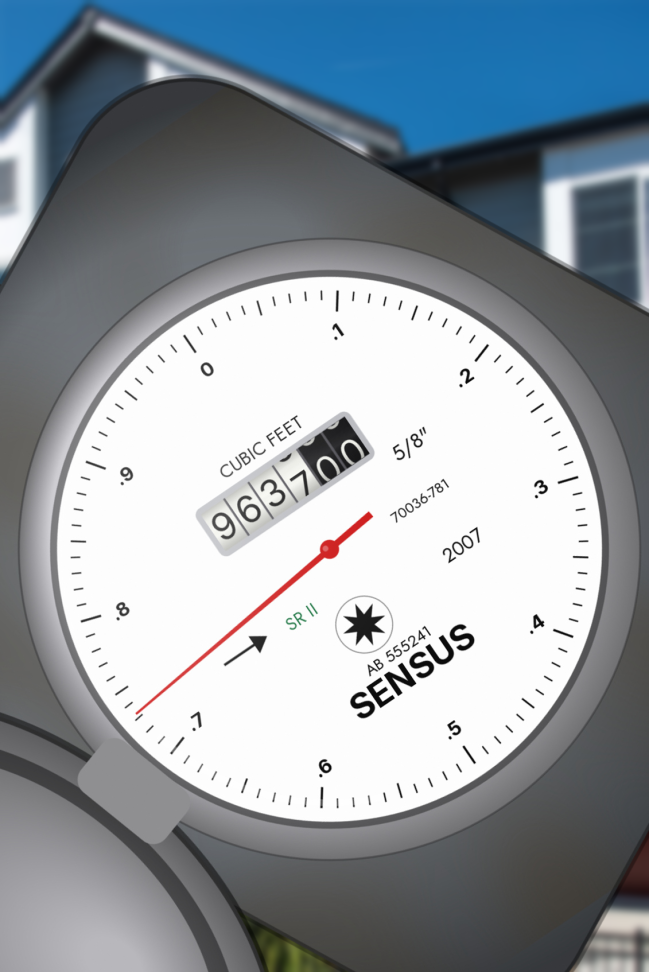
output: 963699.73; ft³
